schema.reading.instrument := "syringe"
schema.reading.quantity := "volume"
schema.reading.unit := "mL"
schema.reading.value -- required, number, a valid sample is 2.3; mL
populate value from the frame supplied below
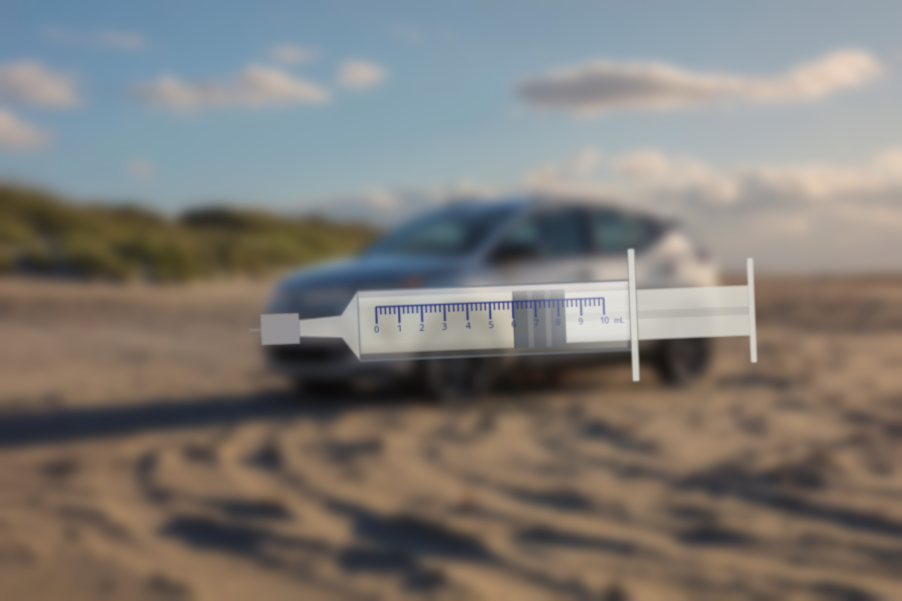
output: 6; mL
